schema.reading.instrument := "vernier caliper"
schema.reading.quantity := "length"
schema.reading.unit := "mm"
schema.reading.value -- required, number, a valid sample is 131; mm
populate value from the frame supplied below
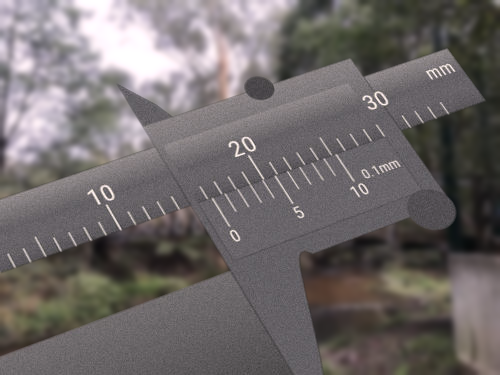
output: 16.3; mm
